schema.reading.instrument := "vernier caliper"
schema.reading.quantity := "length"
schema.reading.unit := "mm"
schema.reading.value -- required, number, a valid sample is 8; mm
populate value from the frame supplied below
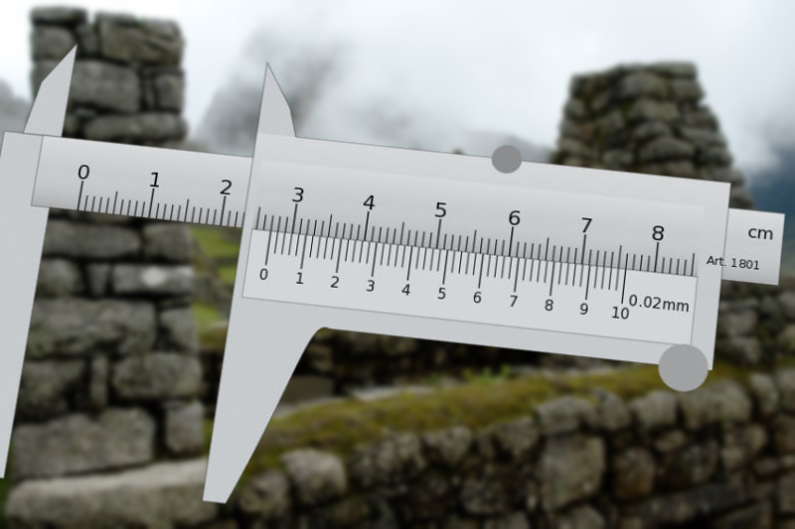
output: 27.0; mm
